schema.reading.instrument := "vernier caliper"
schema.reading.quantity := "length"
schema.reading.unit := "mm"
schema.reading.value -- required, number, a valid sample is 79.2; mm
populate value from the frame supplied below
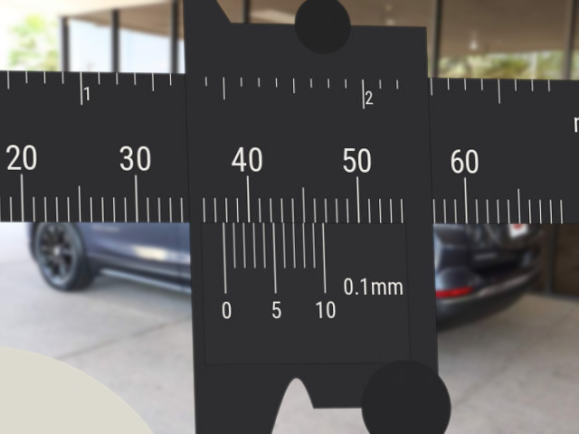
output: 37.7; mm
